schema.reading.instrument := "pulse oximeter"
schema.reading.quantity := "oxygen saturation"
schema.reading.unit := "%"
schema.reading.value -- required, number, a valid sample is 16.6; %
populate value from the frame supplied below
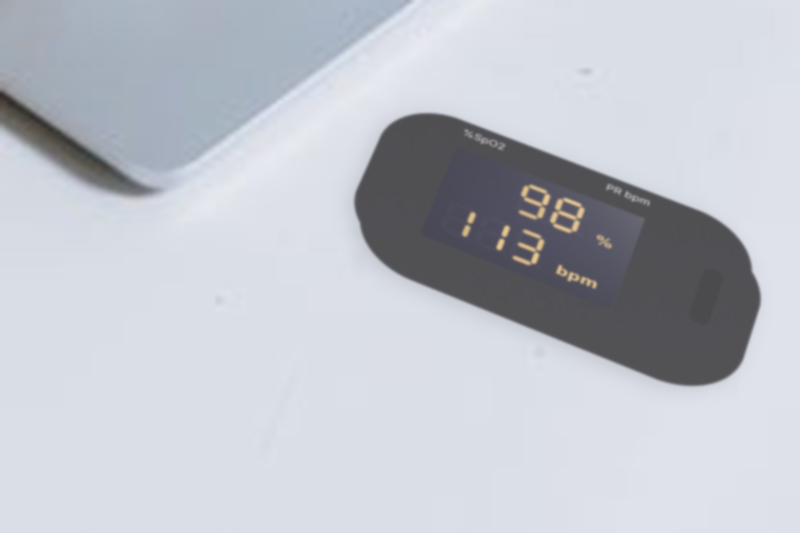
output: 98; %
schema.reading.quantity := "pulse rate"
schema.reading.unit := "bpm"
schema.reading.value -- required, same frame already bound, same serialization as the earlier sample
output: 113; bpm
